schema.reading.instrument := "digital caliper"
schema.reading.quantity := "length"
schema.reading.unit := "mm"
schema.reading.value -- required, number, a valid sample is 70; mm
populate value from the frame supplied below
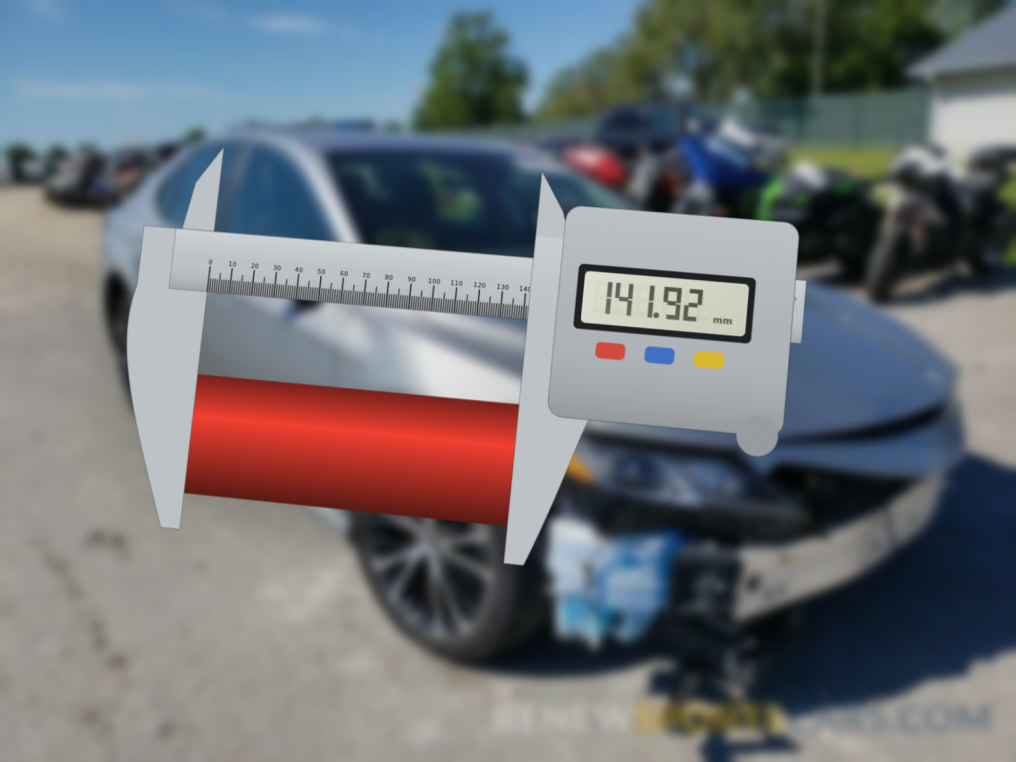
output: 141.92; mm
